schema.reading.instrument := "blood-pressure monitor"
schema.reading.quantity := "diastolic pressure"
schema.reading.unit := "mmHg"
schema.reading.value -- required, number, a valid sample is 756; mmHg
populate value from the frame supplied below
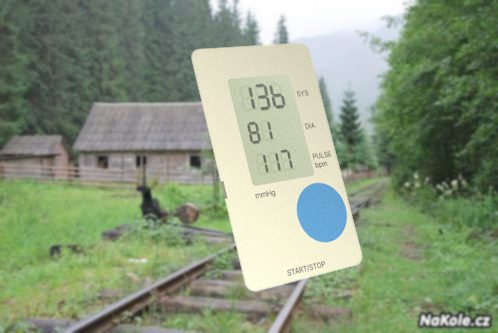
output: 81; mmHg
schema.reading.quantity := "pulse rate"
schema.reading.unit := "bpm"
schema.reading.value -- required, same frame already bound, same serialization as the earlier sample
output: 117; bpm
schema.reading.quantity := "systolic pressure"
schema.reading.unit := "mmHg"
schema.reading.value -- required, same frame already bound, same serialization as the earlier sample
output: 136; mmHg
